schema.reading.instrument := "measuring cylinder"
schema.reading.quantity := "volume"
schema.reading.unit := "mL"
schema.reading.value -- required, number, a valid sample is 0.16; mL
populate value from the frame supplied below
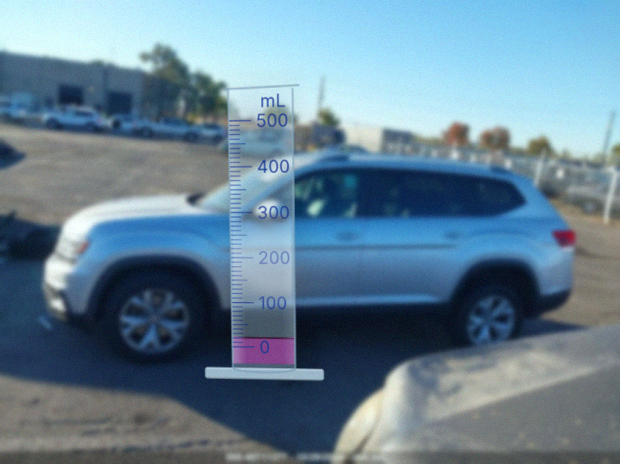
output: 20; mL
